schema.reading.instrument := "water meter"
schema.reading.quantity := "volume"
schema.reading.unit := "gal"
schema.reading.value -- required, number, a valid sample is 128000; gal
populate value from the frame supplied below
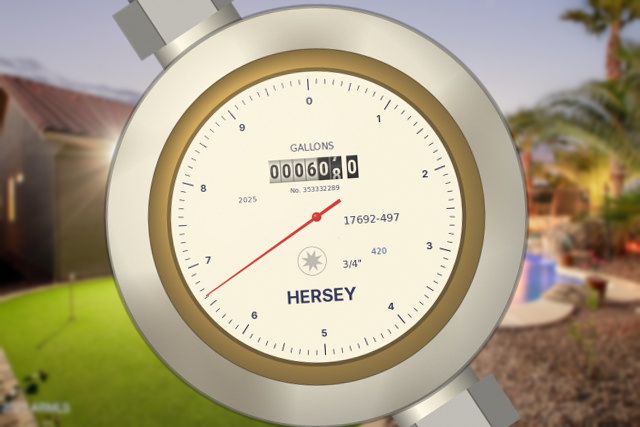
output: 6076.6; gal
